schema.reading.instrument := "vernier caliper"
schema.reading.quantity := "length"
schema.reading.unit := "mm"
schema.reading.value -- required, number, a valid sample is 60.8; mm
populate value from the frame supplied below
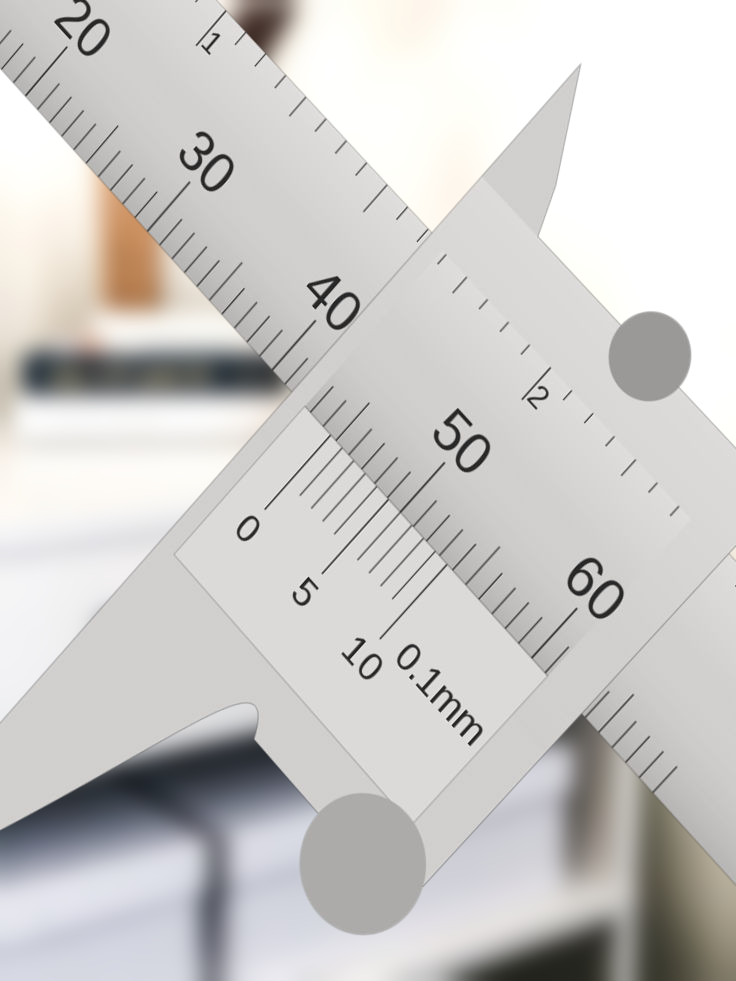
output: 44.6; mm
